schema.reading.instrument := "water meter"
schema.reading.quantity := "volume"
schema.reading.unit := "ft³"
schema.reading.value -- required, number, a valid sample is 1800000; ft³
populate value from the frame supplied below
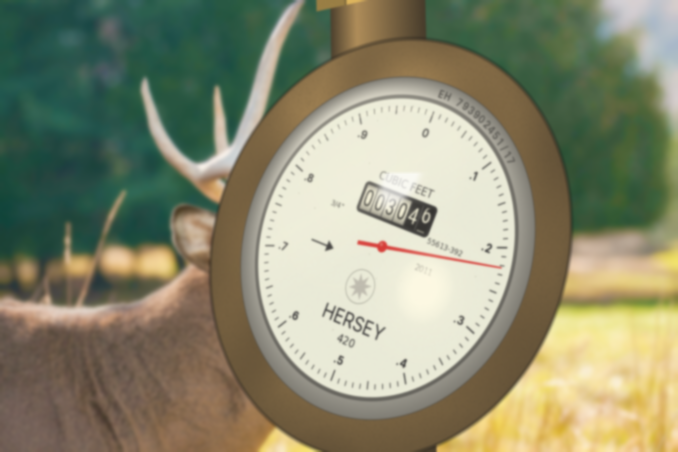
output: 3046.22; ft³
